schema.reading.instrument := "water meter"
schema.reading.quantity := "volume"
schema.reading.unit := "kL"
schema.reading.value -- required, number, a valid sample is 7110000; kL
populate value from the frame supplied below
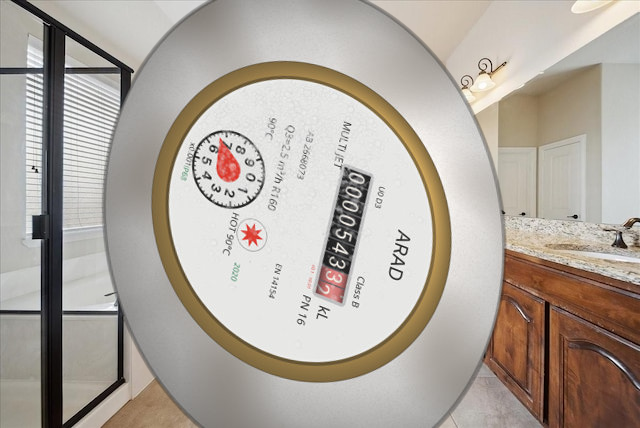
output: 543.316; kL
